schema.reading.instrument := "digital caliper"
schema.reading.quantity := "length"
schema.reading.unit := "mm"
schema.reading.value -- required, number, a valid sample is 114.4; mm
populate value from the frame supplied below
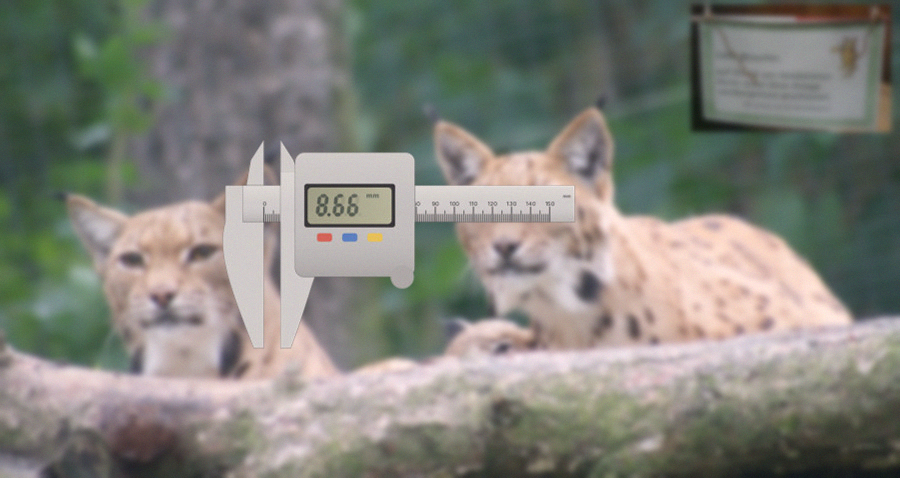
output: 8.66; mm
